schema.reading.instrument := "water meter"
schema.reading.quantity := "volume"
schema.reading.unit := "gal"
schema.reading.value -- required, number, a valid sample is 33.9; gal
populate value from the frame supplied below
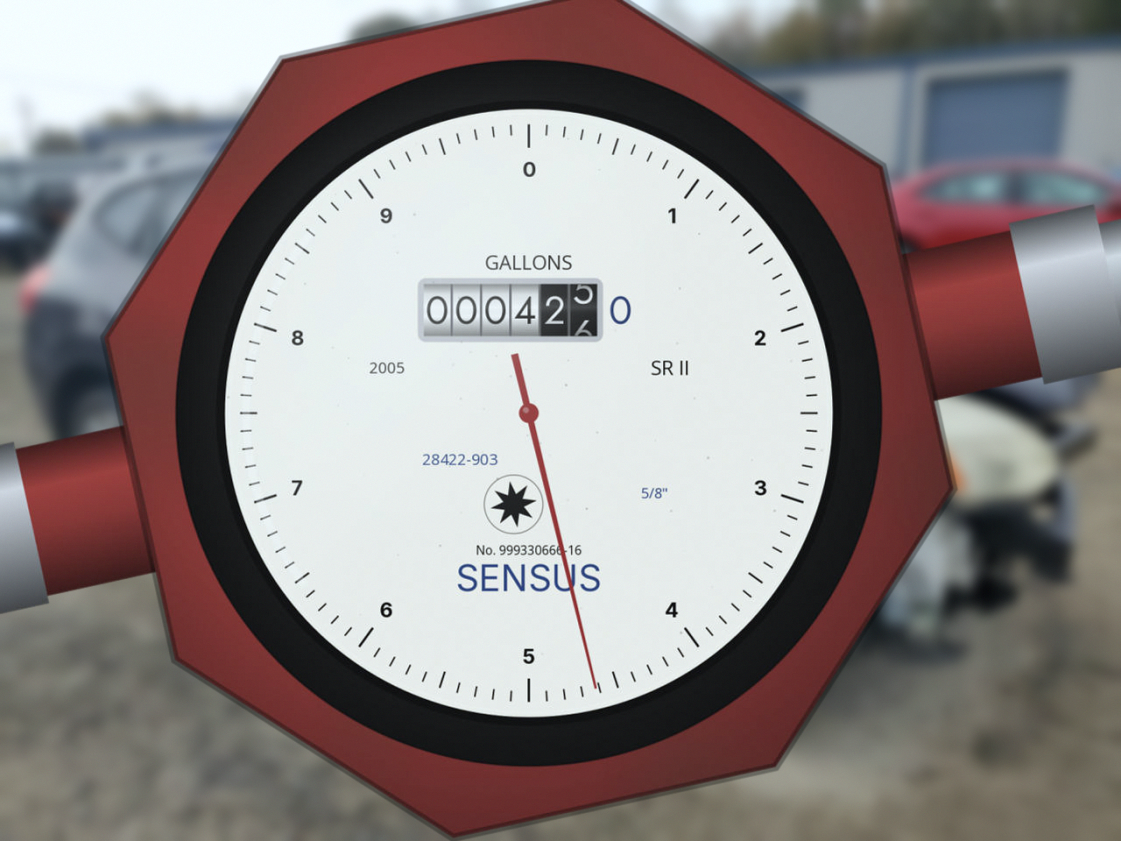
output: 4254.6; gal
